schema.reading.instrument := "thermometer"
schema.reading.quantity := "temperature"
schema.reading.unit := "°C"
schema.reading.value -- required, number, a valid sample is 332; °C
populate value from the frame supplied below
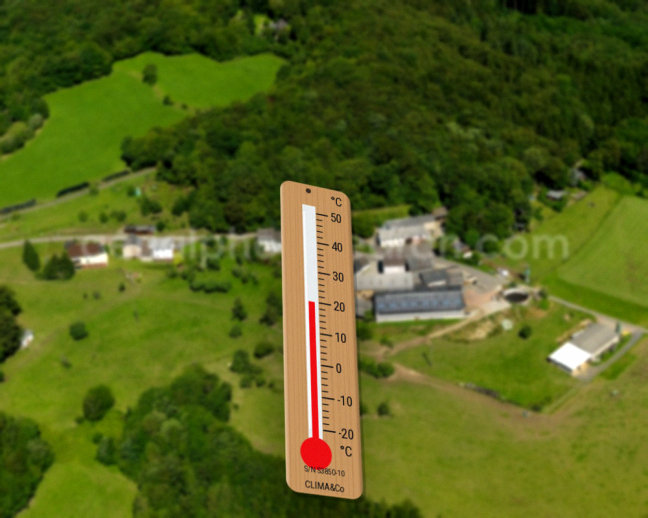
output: 20; °C
